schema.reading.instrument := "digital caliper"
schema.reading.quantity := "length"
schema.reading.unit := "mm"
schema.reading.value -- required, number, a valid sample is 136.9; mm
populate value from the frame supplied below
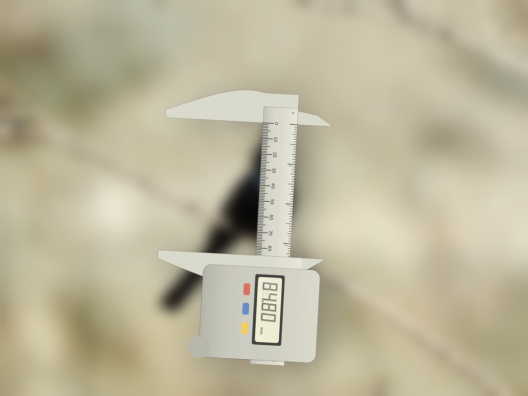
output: 84.80; mm
